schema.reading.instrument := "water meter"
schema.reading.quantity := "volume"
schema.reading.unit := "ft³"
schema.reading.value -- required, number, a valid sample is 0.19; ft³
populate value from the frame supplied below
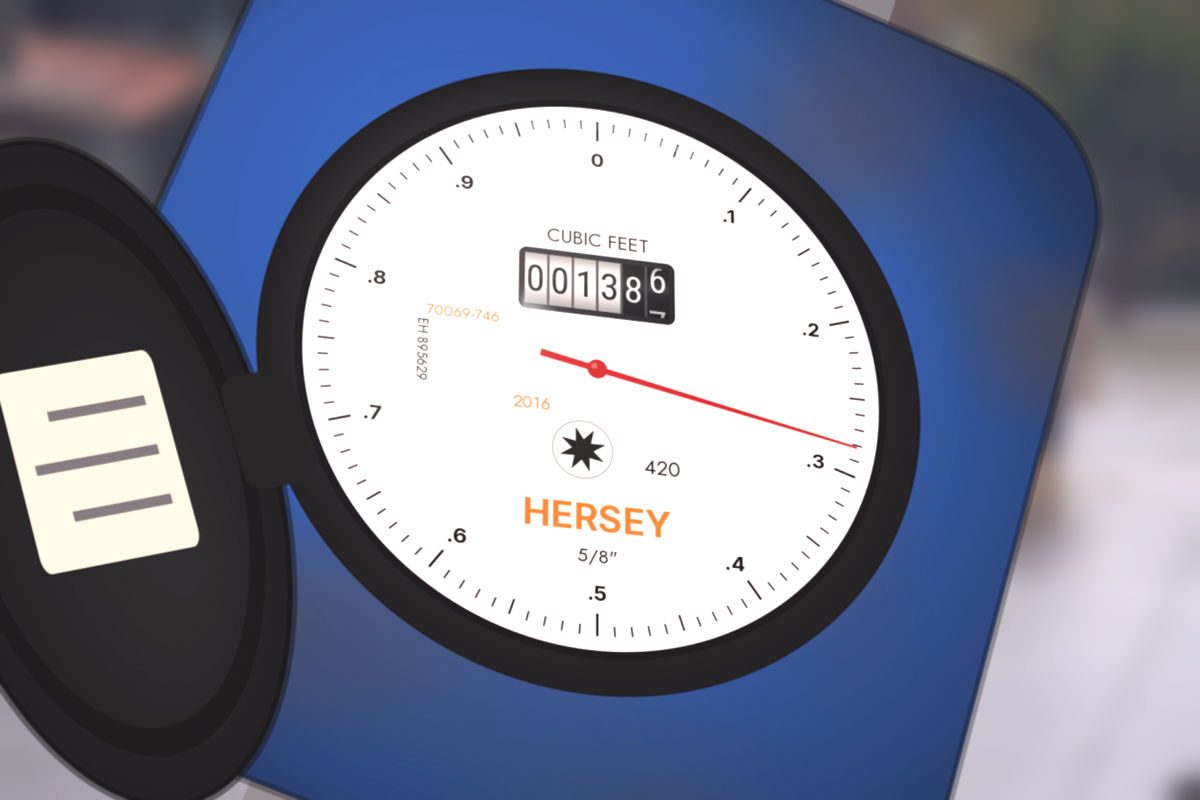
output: 1386.28; ft³
